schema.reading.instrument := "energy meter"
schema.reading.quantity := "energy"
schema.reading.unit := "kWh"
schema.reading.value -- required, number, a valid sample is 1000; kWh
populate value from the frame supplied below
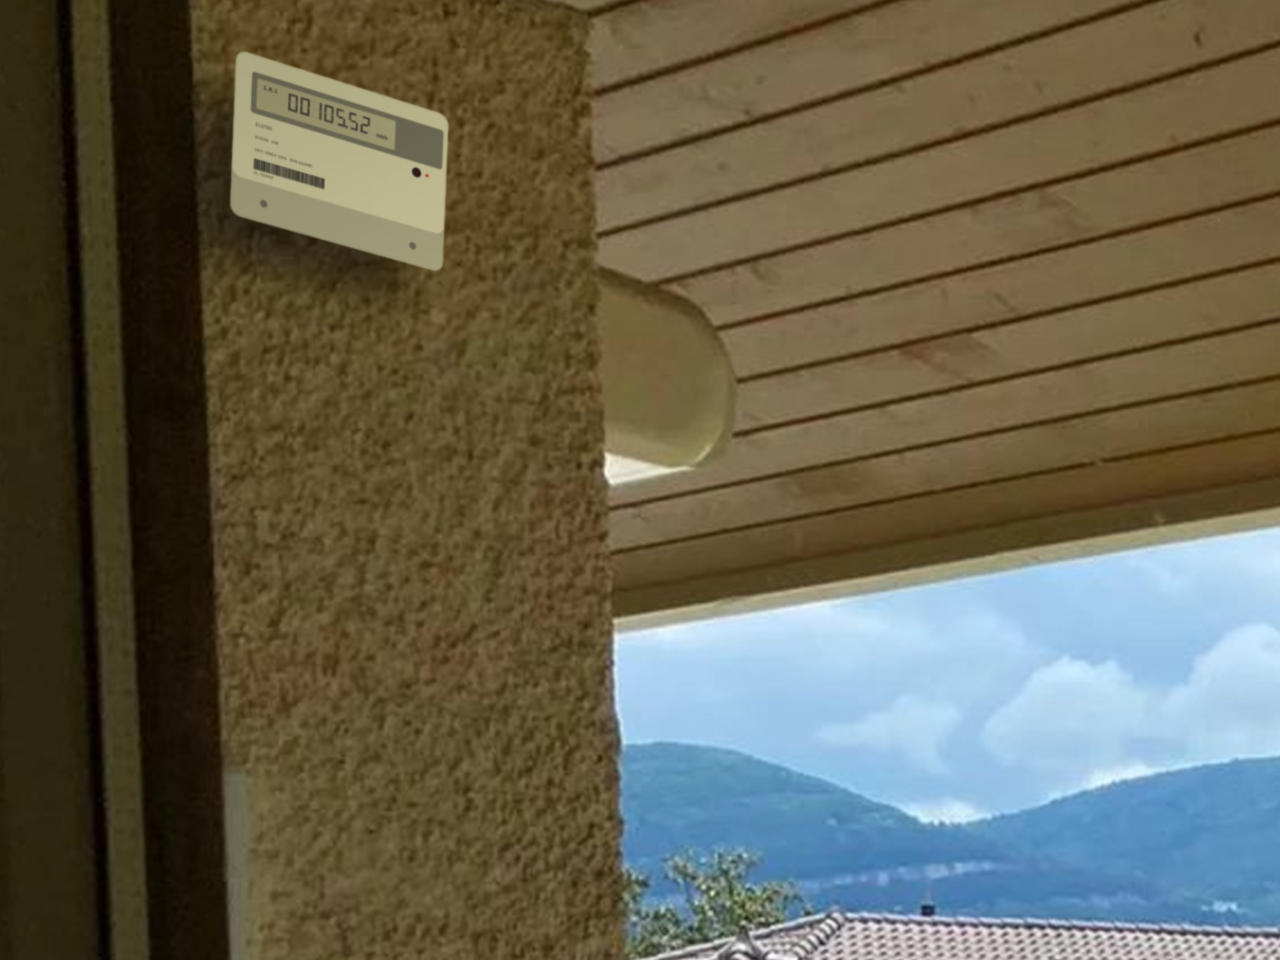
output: 105.52; kWh
